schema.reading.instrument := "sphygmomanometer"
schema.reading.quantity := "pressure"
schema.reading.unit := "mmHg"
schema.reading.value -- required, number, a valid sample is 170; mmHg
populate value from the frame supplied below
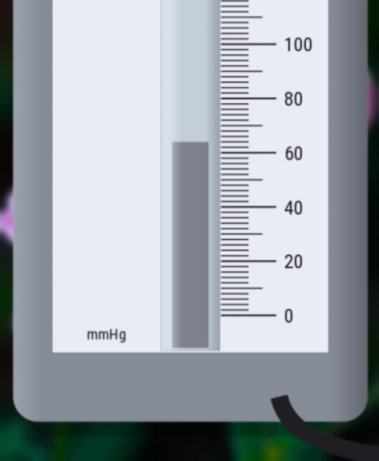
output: 64; mmHg
